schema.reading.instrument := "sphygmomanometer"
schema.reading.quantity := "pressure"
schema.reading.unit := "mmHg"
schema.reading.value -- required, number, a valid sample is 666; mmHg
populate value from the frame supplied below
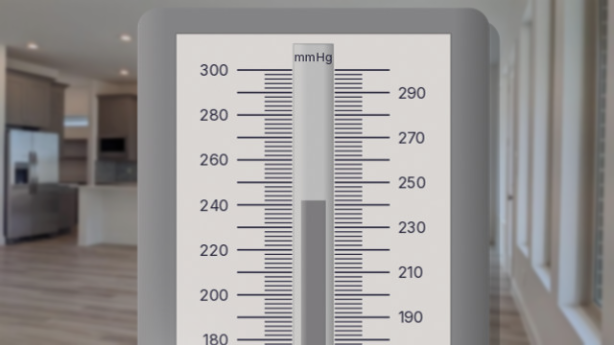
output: 242; mmHg
